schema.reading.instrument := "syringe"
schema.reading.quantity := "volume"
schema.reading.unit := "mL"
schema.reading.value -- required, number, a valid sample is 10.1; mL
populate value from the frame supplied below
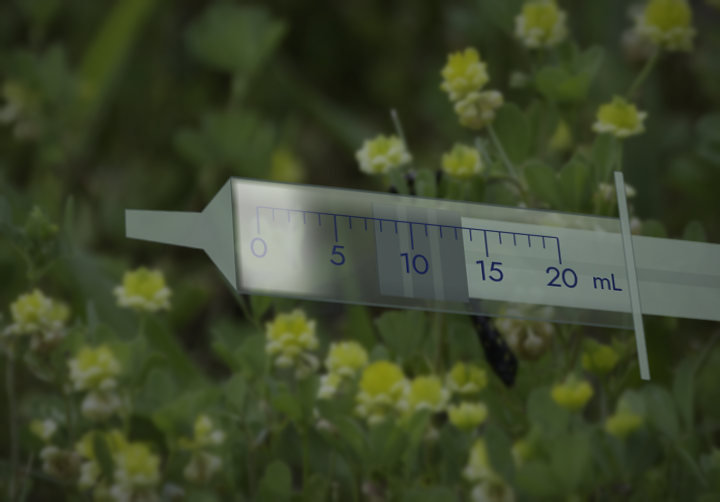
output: 7.5; mL
